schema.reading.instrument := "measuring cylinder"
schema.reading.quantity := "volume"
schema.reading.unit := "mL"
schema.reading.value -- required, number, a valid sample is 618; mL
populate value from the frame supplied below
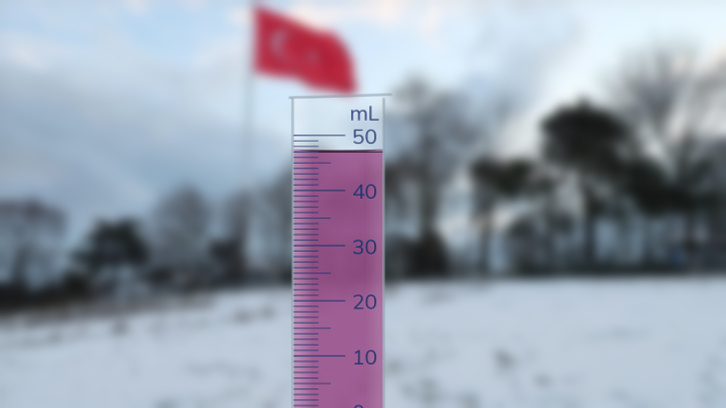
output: 47; mL
